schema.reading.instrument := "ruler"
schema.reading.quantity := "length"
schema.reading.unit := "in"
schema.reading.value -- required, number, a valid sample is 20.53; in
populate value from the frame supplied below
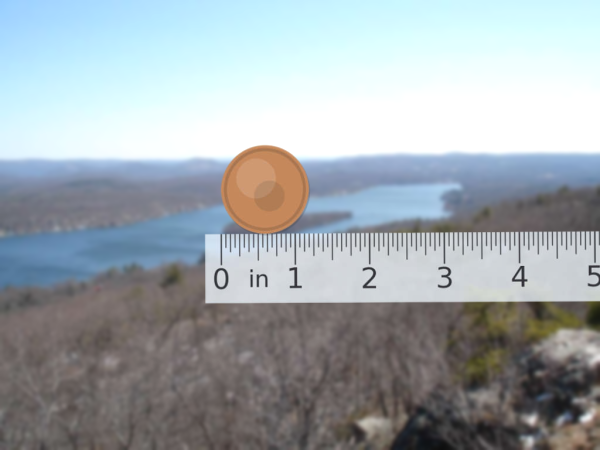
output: 1.1875; in
